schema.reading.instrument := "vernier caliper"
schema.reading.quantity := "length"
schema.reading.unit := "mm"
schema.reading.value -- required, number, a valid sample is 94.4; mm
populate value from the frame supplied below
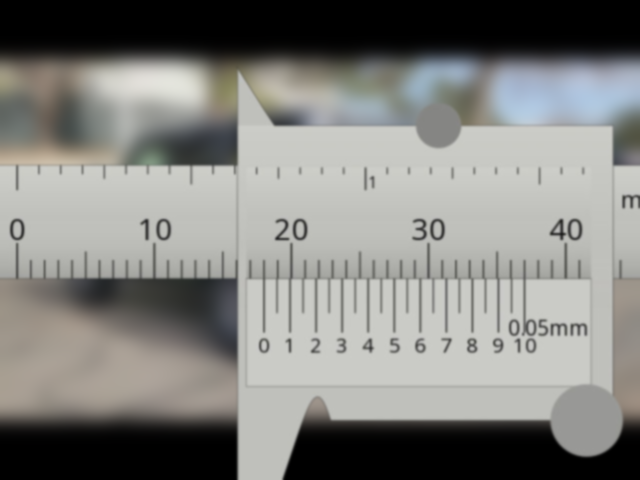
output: 18.0; mm
